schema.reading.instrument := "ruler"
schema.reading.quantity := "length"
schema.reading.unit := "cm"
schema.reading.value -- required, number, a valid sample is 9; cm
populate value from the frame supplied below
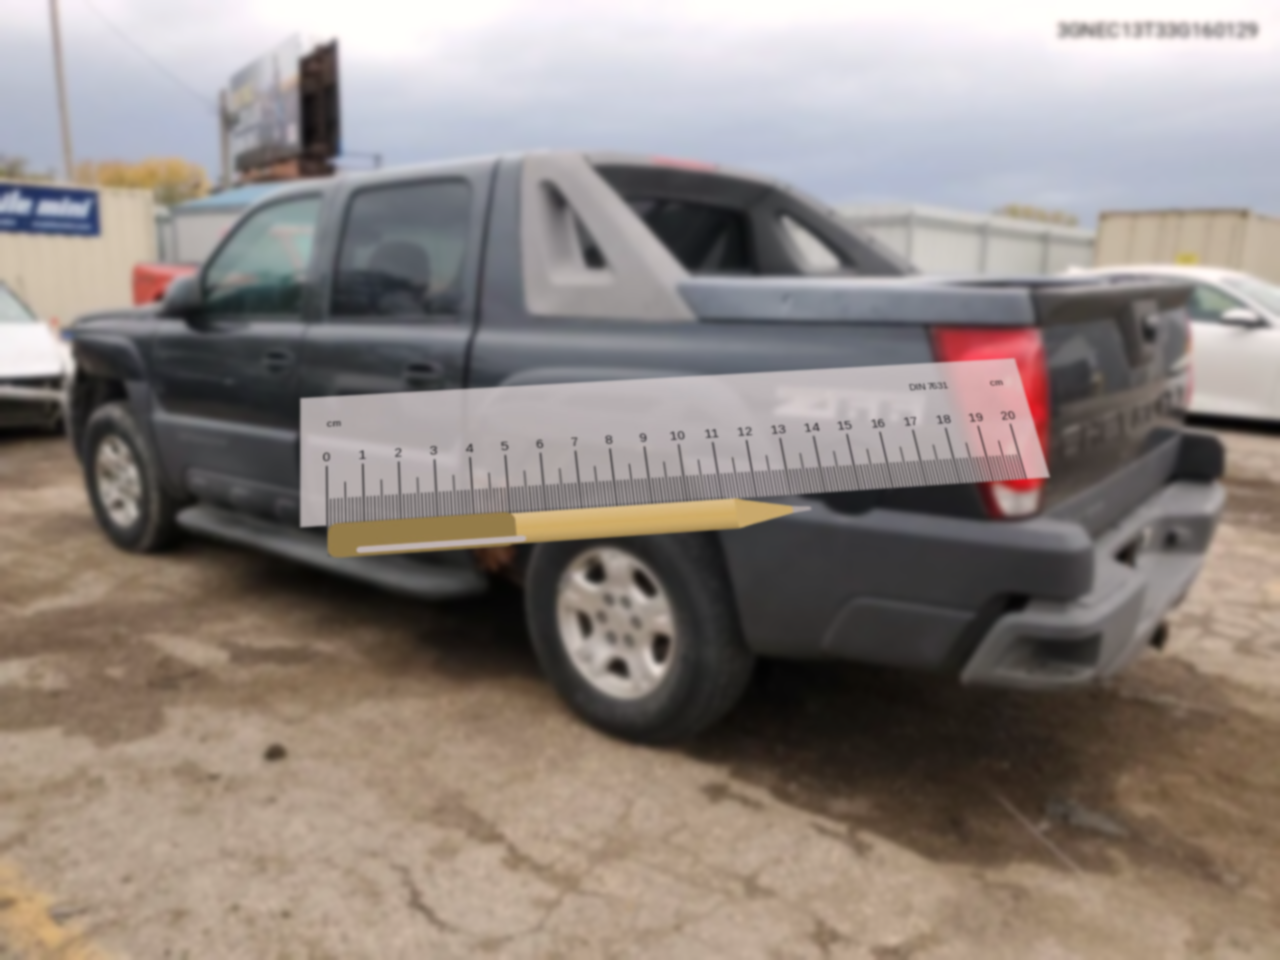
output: 13.5; cm
